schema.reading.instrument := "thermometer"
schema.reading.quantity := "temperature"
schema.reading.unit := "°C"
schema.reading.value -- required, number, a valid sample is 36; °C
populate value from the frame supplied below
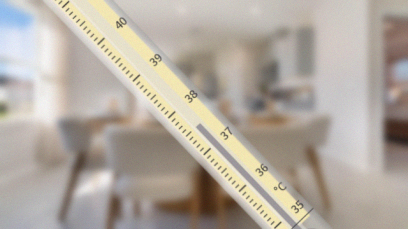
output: 37.5; °C
